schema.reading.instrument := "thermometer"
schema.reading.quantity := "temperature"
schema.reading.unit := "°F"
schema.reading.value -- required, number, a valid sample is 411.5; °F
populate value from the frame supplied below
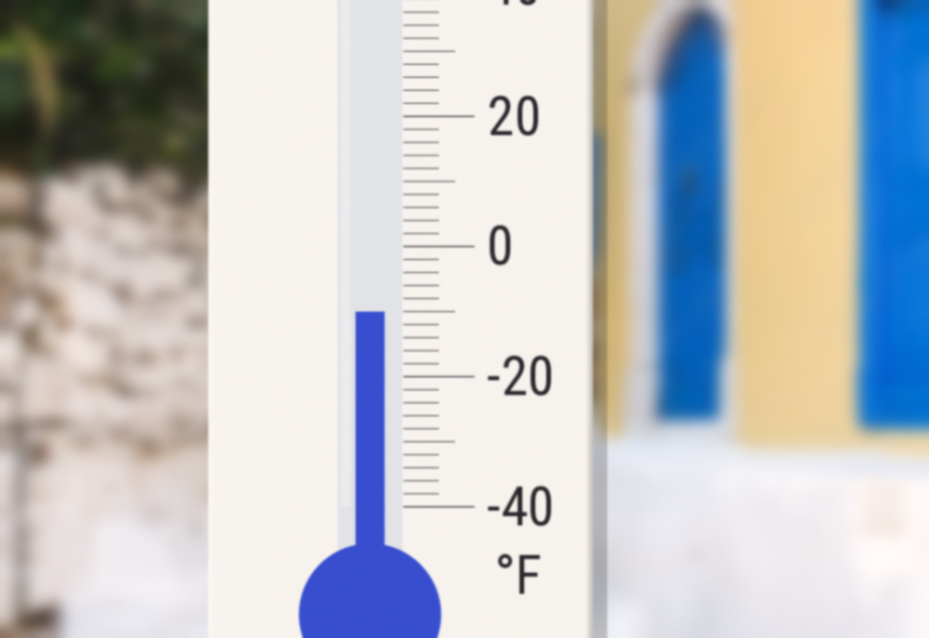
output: -10; °F
